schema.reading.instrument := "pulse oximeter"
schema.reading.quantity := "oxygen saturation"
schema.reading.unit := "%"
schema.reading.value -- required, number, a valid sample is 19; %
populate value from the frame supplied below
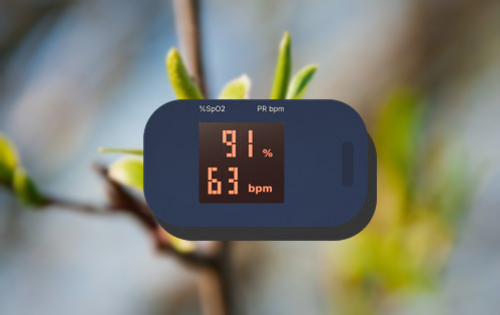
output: 91; %
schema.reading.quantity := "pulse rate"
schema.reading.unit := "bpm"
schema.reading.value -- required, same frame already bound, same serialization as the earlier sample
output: 63; bpm
